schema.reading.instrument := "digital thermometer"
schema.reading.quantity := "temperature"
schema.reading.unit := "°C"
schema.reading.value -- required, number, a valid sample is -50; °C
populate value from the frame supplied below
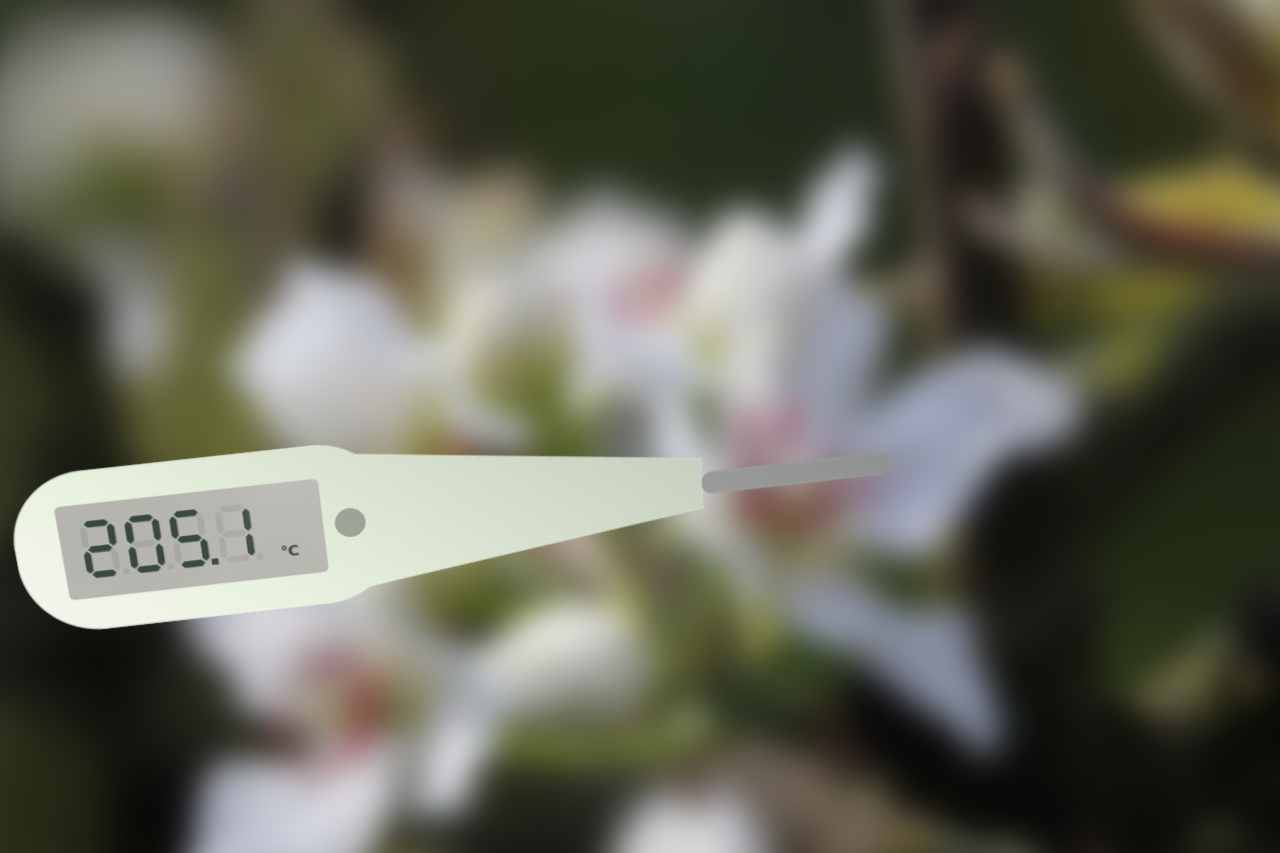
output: 205.1; °C
